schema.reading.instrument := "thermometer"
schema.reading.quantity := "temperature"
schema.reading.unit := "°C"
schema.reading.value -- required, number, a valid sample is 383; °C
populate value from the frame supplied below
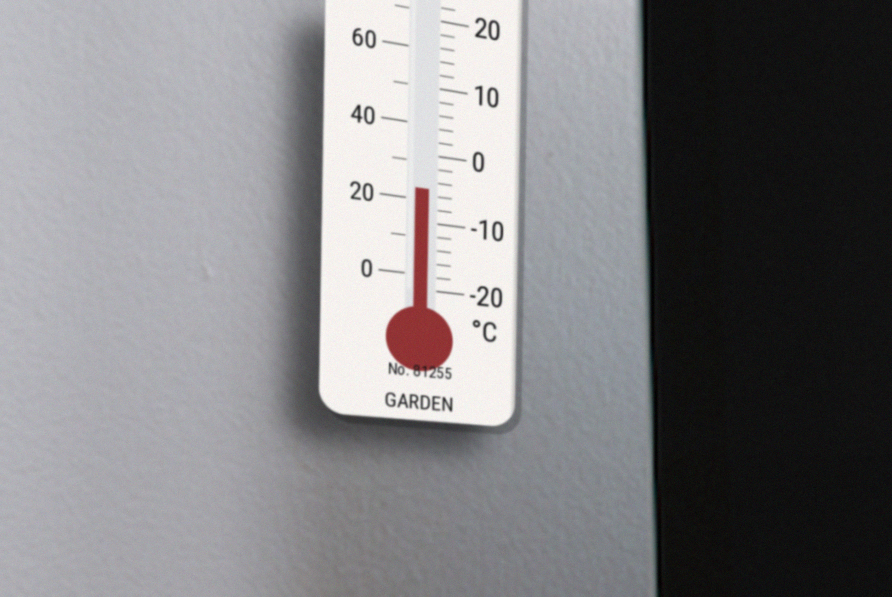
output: -5; °C
